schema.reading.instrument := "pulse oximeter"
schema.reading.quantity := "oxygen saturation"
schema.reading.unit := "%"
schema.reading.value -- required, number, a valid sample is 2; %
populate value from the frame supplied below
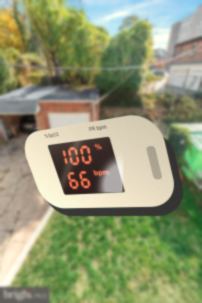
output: 100; %
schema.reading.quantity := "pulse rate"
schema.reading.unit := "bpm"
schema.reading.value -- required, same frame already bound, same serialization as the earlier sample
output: 66; bpm
